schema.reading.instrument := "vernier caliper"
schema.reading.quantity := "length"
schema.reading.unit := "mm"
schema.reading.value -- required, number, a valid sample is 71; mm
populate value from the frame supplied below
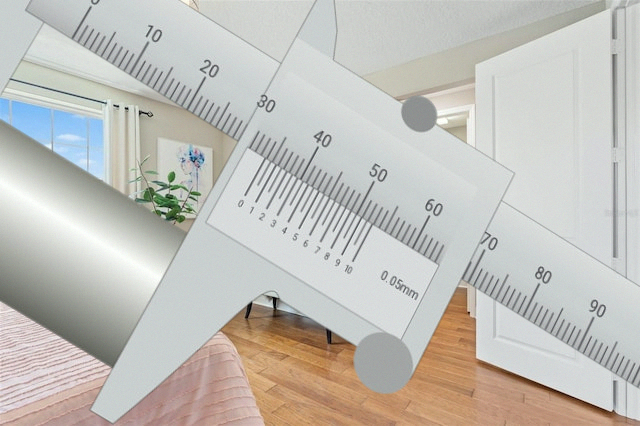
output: 33.8; mm
